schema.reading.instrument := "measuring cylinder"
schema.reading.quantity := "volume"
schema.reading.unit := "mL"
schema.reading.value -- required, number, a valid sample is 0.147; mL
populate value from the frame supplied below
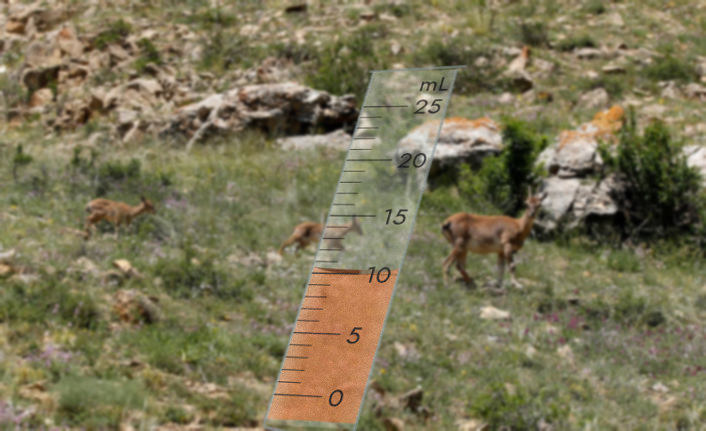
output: 10; mL
